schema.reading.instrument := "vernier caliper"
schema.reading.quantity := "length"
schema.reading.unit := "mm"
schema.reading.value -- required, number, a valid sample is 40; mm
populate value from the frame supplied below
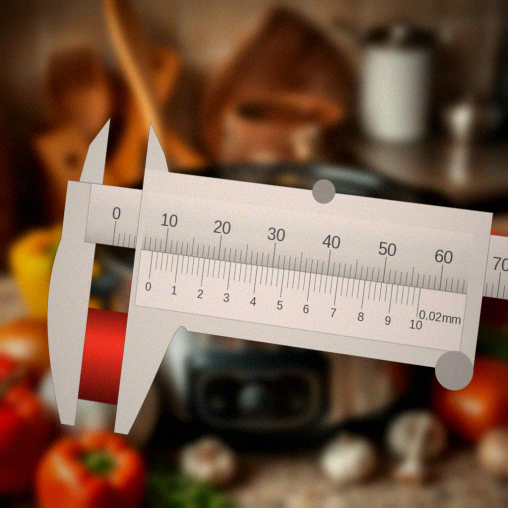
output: 7.6; mm
